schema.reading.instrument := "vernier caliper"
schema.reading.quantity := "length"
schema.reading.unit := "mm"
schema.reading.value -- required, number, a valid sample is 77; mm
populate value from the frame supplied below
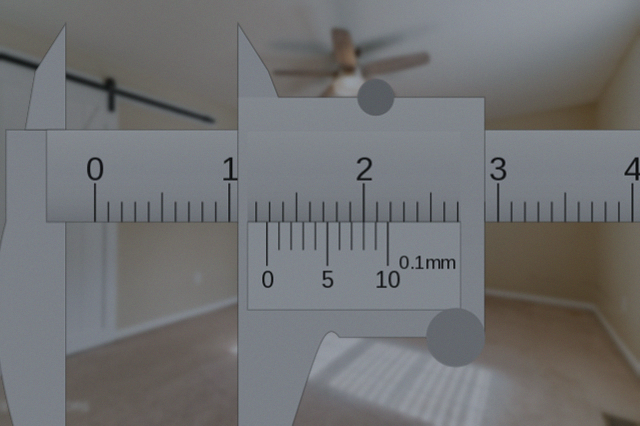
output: 12.8; mm
